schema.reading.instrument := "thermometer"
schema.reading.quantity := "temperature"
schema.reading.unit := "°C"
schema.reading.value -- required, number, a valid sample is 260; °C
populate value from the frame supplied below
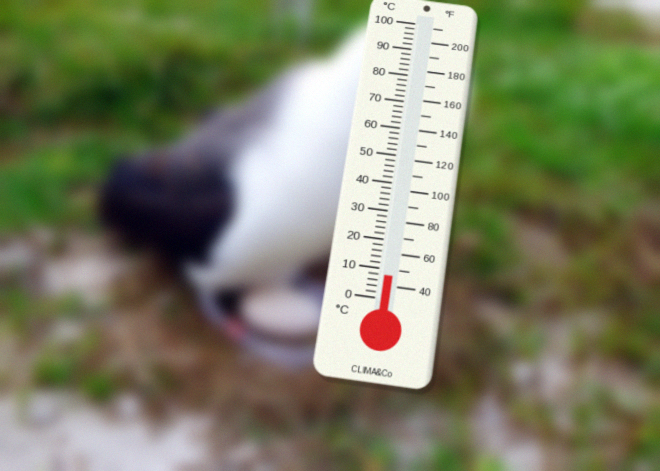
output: 8; °C
